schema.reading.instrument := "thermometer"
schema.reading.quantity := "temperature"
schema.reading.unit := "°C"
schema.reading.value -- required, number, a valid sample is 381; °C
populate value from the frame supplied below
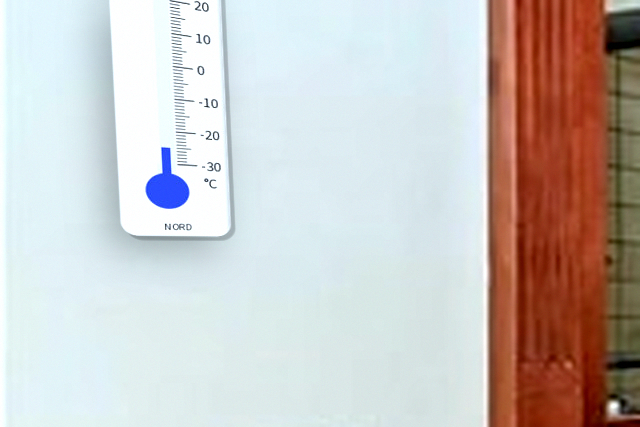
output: -25; °C
